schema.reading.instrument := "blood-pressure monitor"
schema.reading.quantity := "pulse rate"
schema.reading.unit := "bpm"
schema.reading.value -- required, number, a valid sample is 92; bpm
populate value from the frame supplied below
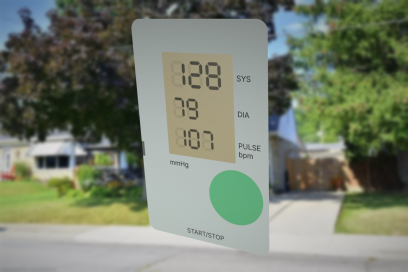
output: 107; bpm
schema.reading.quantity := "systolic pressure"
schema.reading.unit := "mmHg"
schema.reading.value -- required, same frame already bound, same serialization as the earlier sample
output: 128; mmHg
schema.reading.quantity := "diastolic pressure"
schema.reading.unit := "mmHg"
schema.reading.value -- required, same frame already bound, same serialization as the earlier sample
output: 79; mmHg
